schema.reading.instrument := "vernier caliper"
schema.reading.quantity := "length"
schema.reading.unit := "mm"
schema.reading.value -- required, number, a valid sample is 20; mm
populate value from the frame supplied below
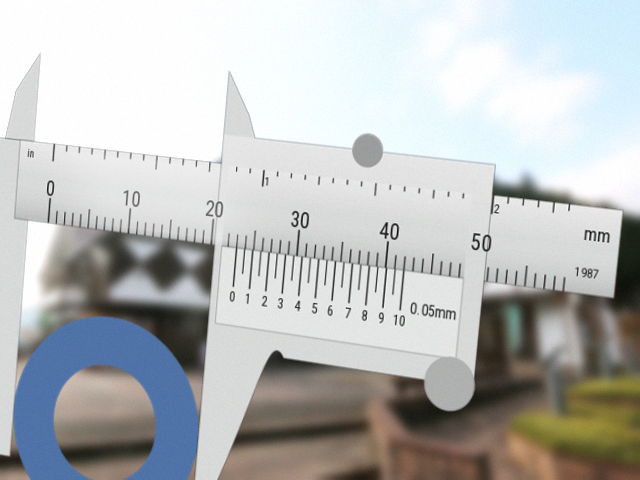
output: 23.0; mm
